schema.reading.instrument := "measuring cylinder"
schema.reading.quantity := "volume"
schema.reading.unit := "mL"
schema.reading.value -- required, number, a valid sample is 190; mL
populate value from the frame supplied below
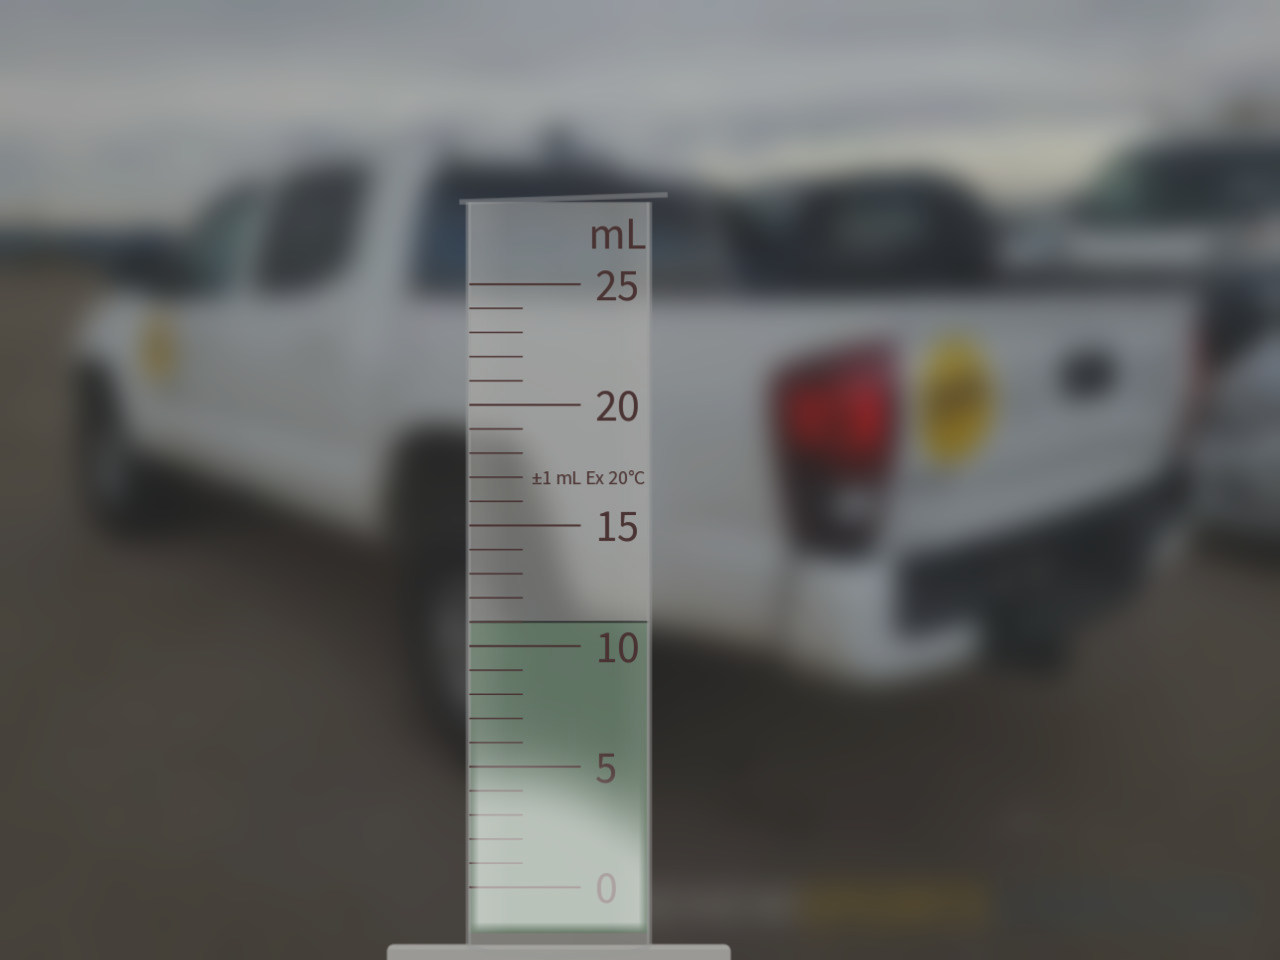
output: 11; mL
